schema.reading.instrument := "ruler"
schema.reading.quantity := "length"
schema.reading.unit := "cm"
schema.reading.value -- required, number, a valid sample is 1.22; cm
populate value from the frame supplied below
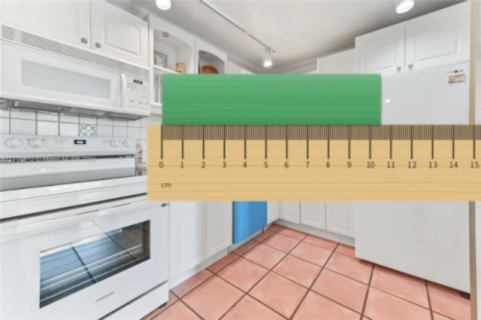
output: 10.5; cm
